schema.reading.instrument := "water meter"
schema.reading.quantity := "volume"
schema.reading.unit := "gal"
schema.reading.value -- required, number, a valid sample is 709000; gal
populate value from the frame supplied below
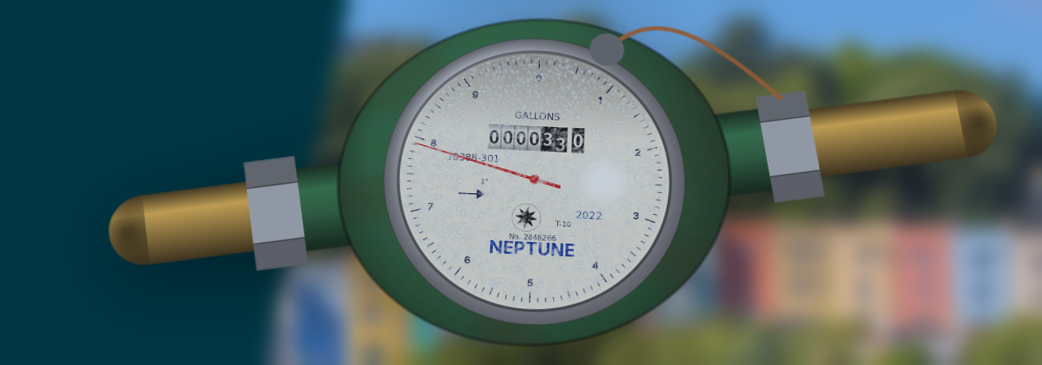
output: 327.9; gal
